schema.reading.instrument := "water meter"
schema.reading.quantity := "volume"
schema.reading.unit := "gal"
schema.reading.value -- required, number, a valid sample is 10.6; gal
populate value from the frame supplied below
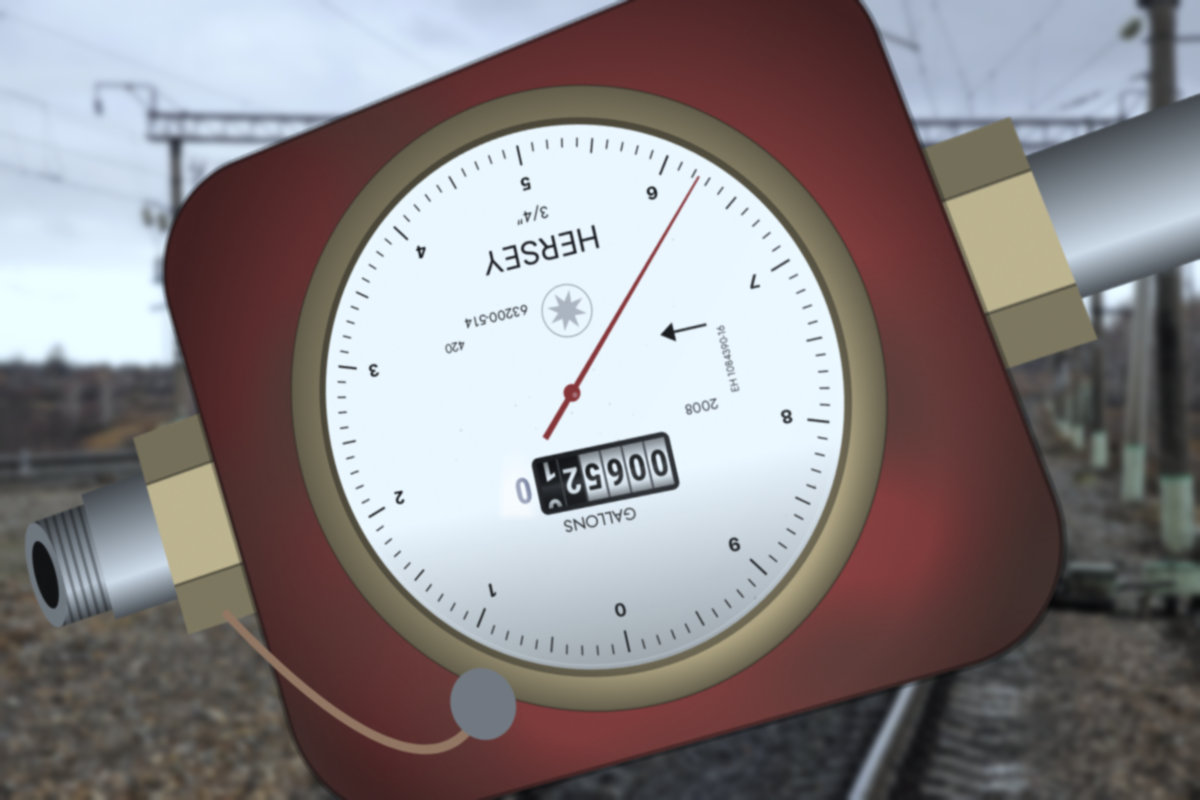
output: 65206.2; gal
